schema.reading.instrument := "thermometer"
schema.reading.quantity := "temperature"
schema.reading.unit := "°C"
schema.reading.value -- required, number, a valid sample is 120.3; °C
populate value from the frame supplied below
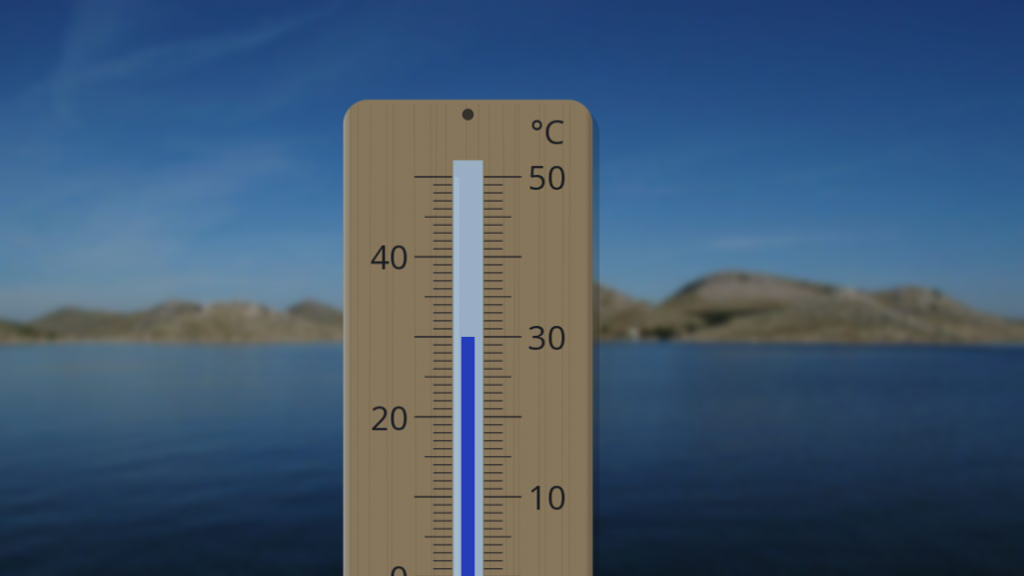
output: 30; °C
